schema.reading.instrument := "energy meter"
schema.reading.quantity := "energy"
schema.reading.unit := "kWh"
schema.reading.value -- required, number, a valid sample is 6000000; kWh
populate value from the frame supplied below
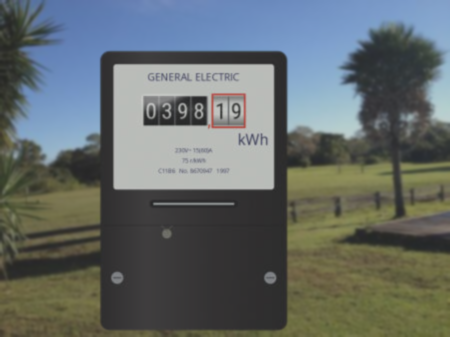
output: 398.19; kWh
